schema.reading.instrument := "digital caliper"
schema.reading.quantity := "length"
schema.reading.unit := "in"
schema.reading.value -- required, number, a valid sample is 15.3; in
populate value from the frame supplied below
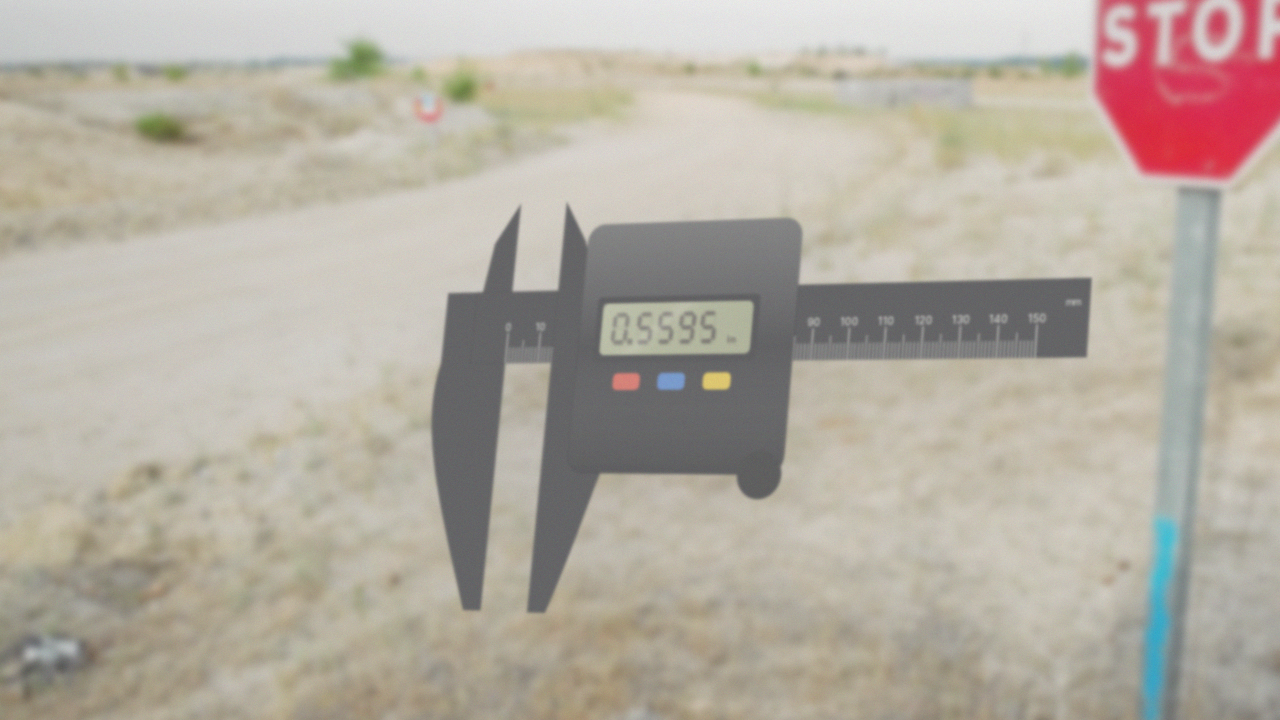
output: 0.5595; in
